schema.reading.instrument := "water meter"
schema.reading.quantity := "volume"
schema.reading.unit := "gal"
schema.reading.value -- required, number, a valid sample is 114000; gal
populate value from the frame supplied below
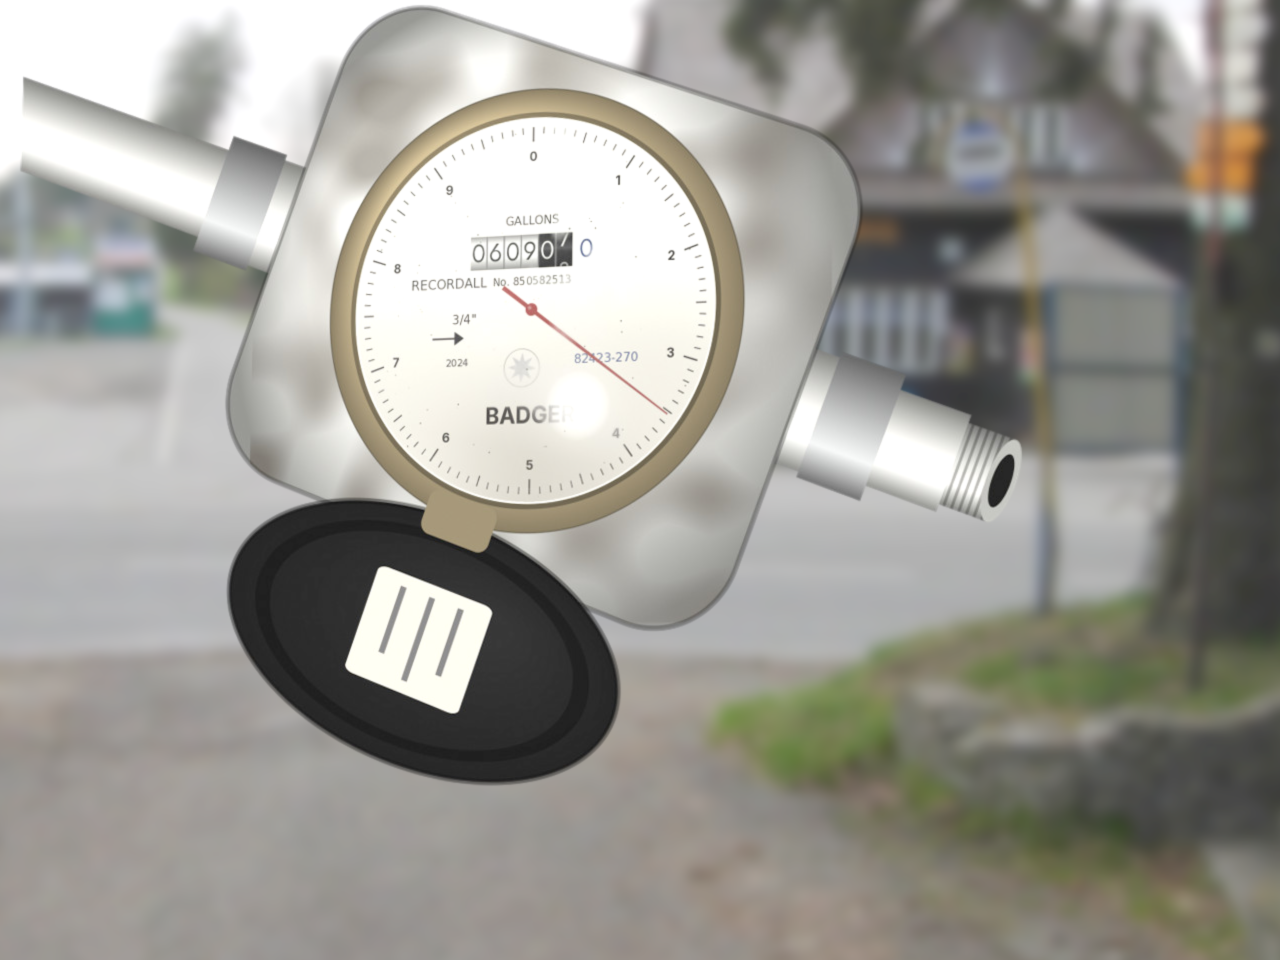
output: 609073.5; gal
